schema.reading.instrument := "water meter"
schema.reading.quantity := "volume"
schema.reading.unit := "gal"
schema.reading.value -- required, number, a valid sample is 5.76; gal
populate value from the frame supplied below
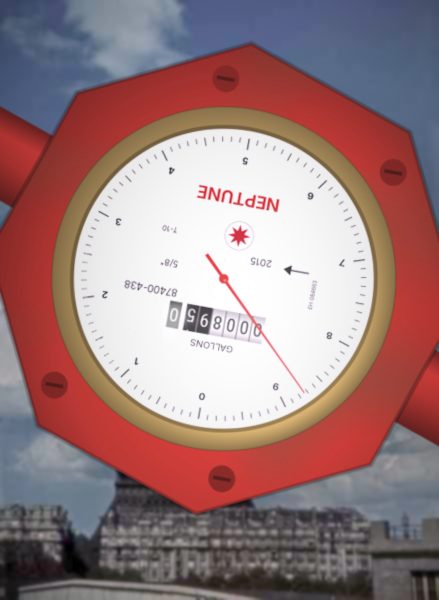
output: 8948.7; gal
